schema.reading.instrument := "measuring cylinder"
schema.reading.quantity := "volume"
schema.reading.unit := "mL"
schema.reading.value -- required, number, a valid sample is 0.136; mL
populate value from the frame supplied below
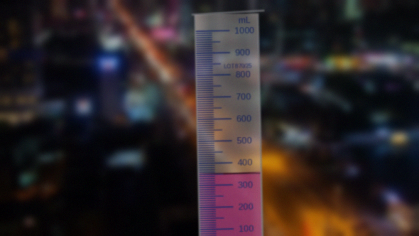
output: 350; mL
